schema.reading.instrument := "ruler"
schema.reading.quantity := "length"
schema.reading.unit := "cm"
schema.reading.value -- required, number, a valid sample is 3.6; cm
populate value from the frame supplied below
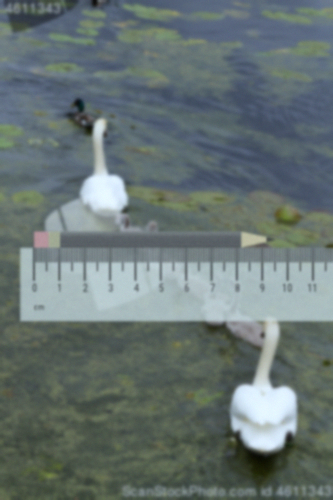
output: 9.5; cm
